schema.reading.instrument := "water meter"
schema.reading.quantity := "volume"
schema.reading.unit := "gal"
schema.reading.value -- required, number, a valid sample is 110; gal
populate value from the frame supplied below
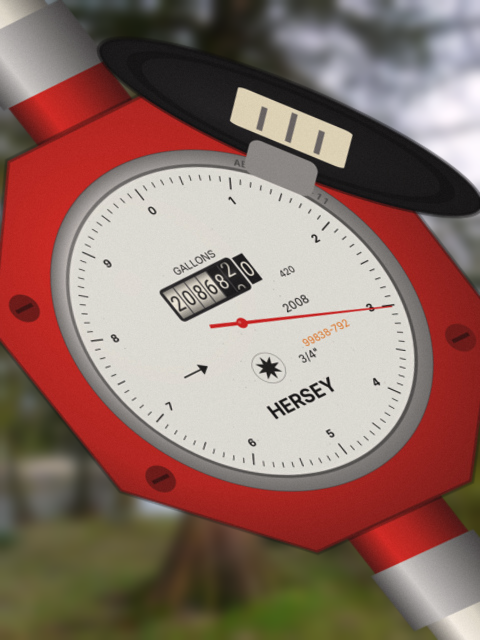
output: 2086823.0; gal
